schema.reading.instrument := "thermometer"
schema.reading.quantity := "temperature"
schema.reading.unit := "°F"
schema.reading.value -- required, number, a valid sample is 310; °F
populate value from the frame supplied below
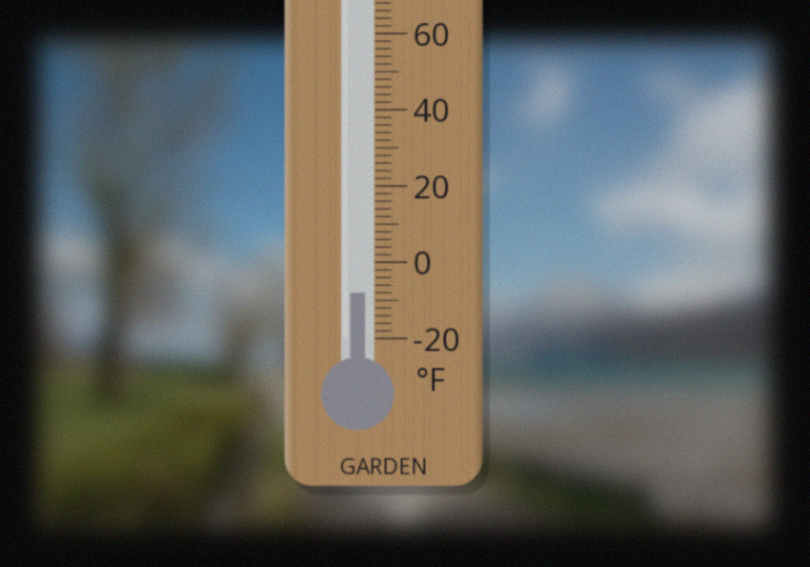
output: -8; °F
